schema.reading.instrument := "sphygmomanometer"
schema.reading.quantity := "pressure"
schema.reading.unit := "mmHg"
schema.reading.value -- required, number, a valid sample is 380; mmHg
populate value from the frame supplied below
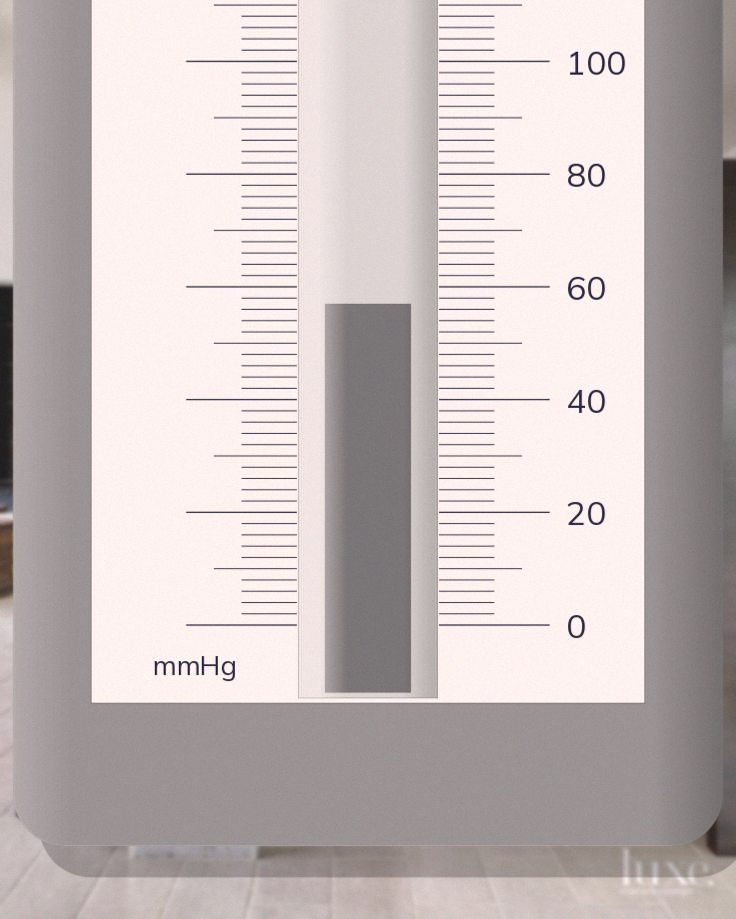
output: 57; mmHg
